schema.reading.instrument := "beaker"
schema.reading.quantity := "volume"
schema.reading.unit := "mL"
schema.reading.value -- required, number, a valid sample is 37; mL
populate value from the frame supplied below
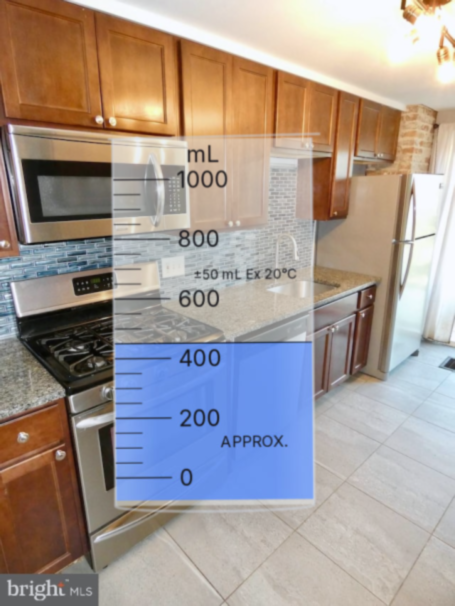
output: 450; mL
